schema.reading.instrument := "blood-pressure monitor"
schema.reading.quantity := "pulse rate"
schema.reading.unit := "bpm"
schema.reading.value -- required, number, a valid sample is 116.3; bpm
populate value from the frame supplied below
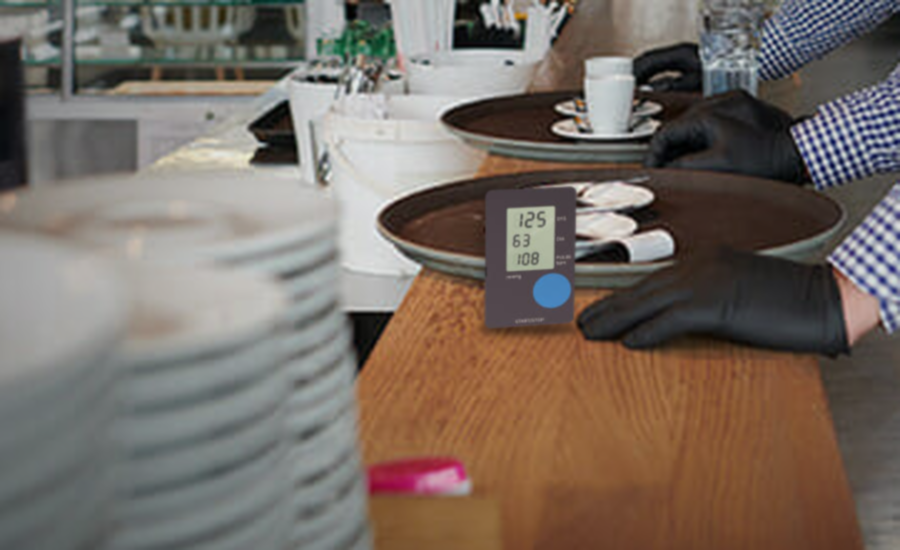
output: 108; bpm
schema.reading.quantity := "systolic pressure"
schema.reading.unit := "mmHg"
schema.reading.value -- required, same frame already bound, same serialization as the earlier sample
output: 125; mmHg
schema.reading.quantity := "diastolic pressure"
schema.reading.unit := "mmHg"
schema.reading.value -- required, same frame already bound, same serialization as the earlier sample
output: 63; mmHg
